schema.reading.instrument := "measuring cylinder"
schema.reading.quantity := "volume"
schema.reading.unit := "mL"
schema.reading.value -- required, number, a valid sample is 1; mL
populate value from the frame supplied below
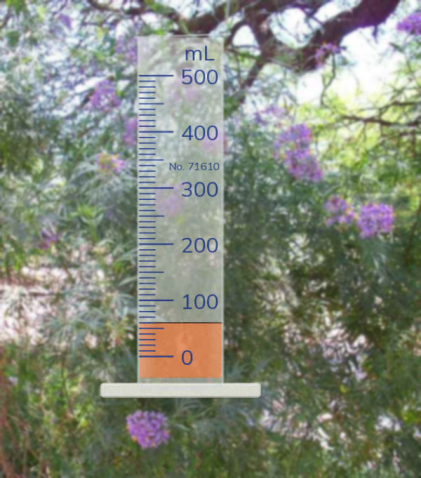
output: 60; mL
